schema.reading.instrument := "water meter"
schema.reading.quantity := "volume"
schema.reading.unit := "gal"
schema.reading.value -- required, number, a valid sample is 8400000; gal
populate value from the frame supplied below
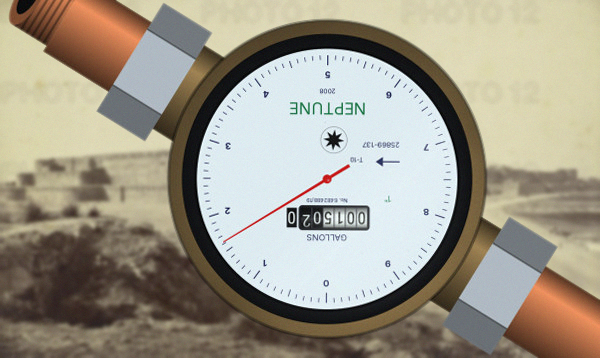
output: 15021.6; gal
